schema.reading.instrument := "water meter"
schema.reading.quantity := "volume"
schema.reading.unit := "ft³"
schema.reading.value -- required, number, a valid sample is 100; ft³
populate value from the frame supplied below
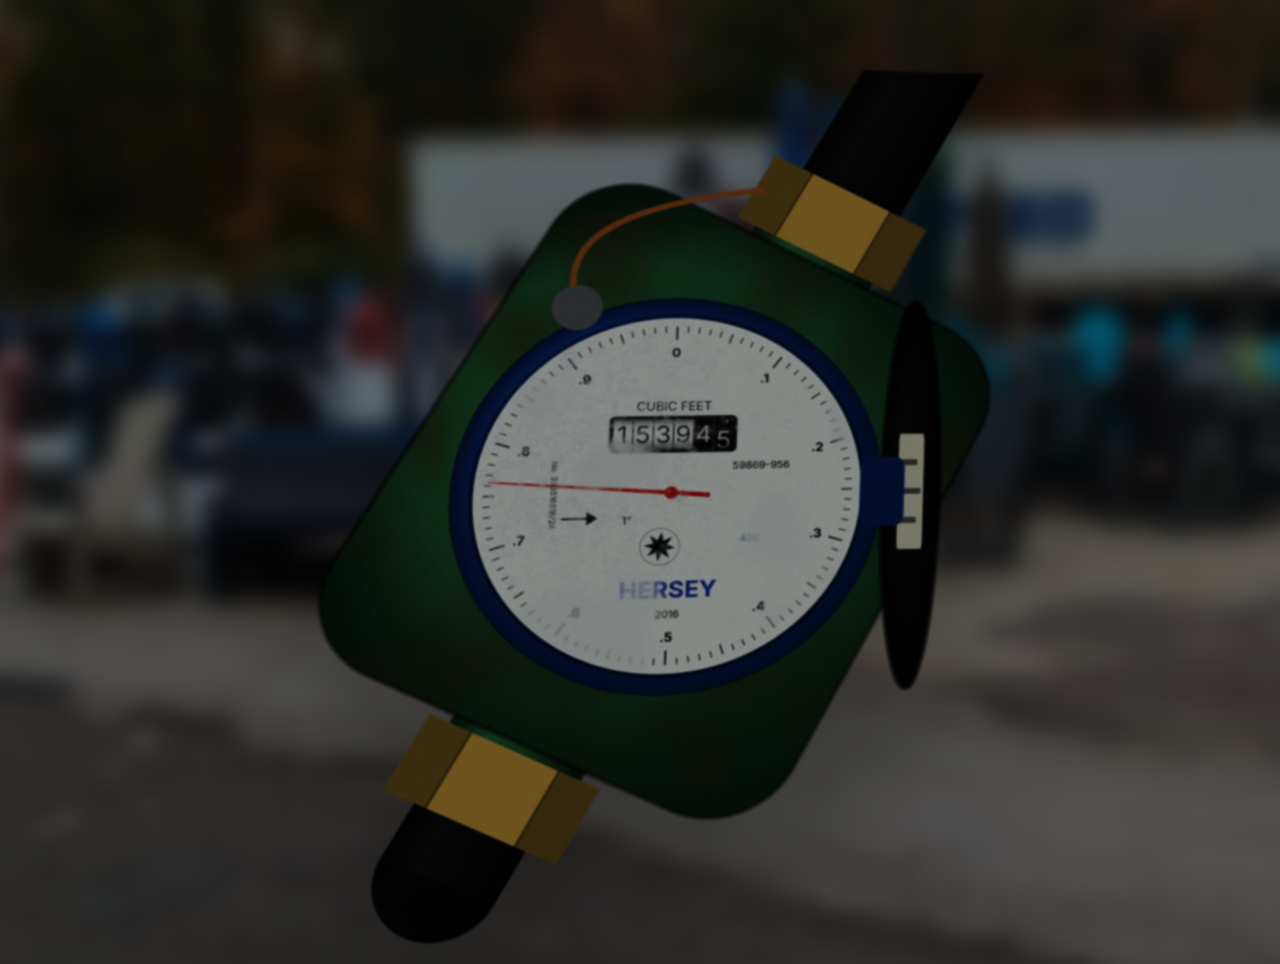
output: 153944.76; ft³
